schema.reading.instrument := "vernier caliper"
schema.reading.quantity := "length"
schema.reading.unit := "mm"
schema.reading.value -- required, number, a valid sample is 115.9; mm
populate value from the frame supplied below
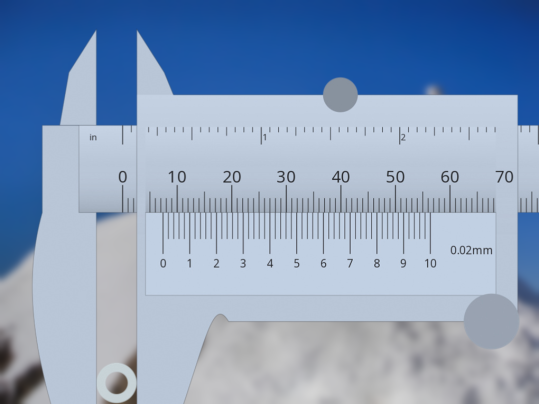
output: 7.4; mm
